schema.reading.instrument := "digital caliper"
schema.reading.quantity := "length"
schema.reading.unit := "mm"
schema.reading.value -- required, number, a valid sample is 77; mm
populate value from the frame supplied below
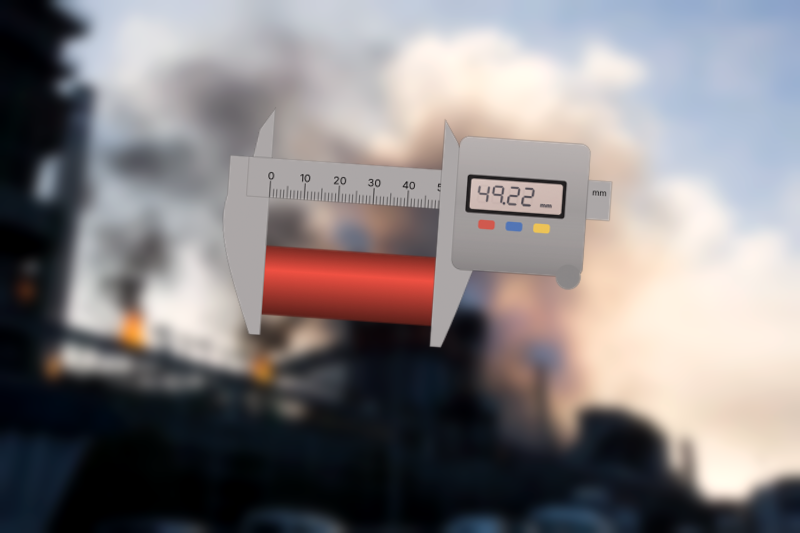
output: 49.22; mm
